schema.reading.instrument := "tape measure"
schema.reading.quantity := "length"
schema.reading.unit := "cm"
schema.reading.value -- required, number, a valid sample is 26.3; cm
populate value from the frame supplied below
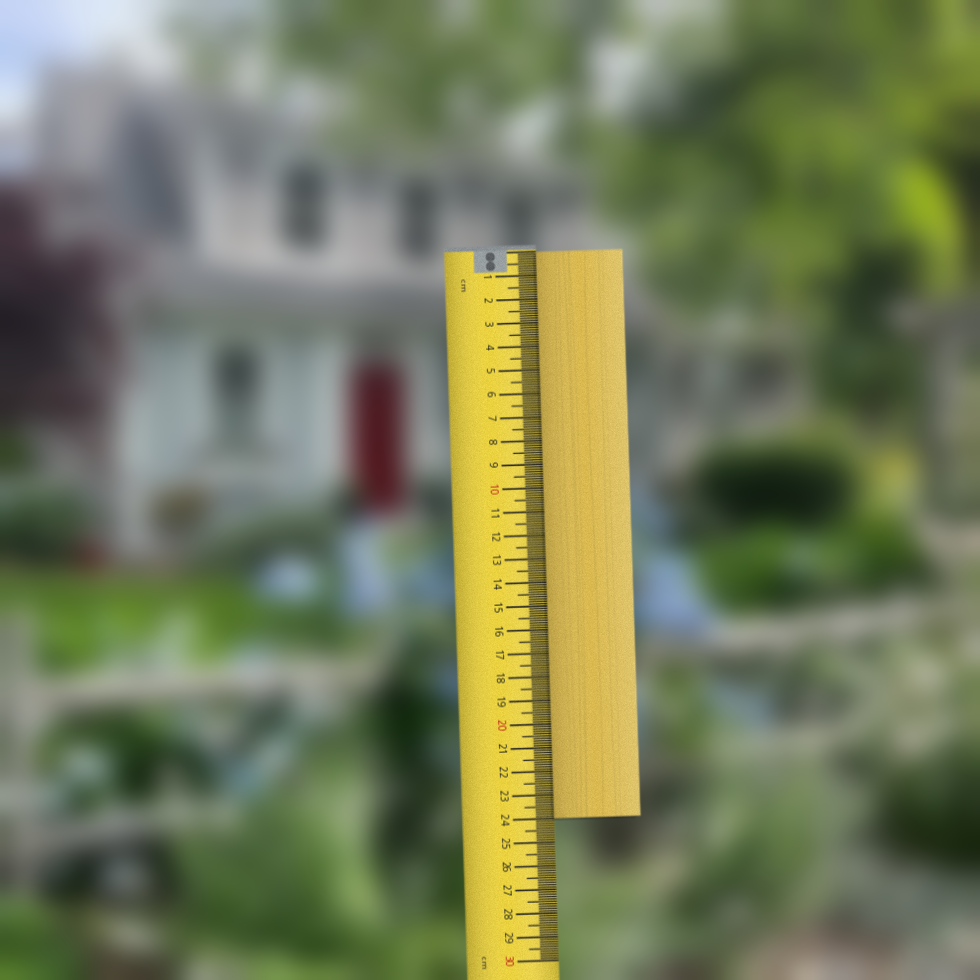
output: 24; cm
